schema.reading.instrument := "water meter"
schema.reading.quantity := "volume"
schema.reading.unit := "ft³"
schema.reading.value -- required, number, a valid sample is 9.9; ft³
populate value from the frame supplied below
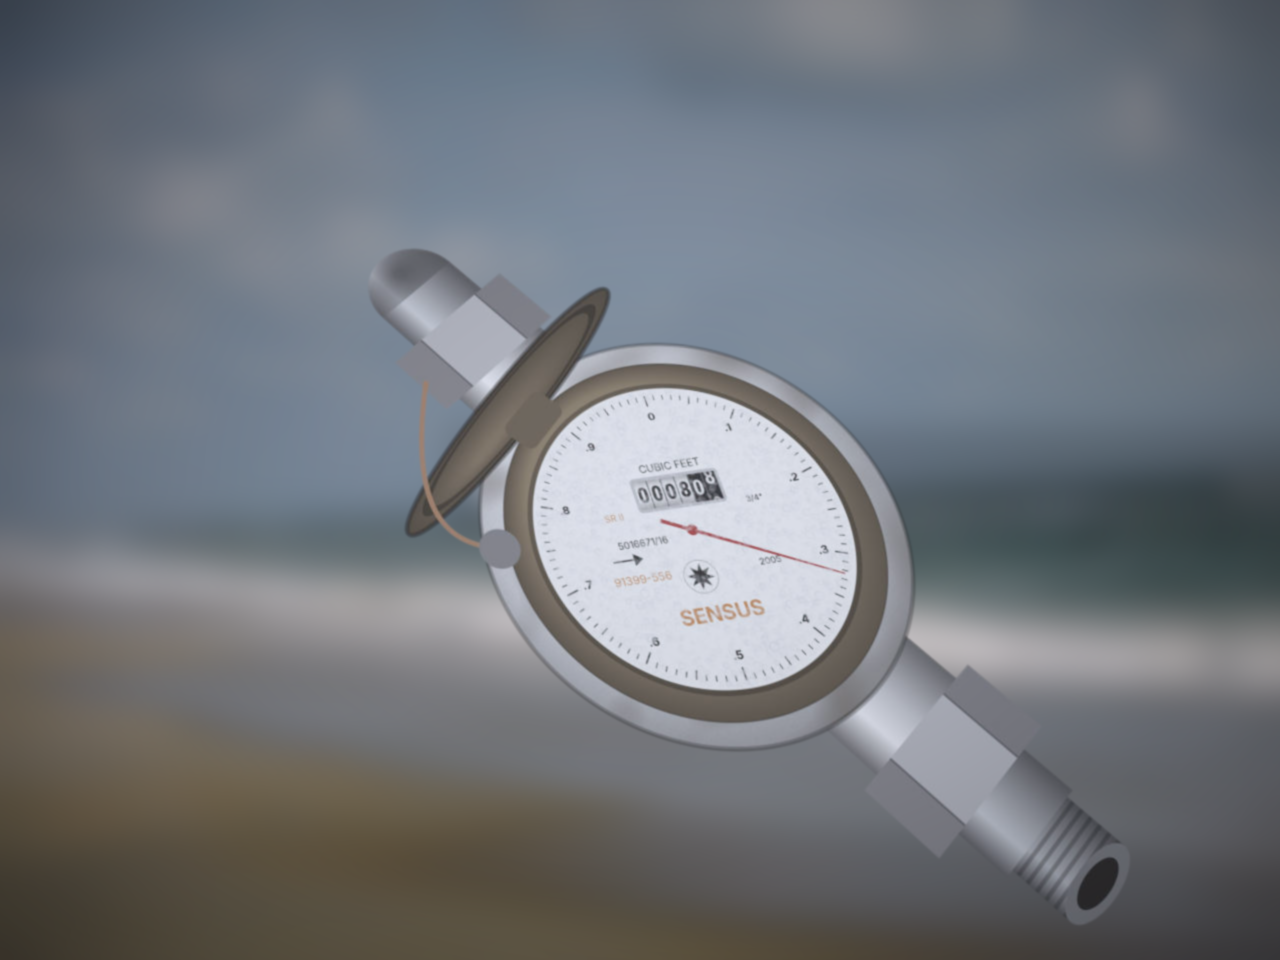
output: 808.32; ft³
